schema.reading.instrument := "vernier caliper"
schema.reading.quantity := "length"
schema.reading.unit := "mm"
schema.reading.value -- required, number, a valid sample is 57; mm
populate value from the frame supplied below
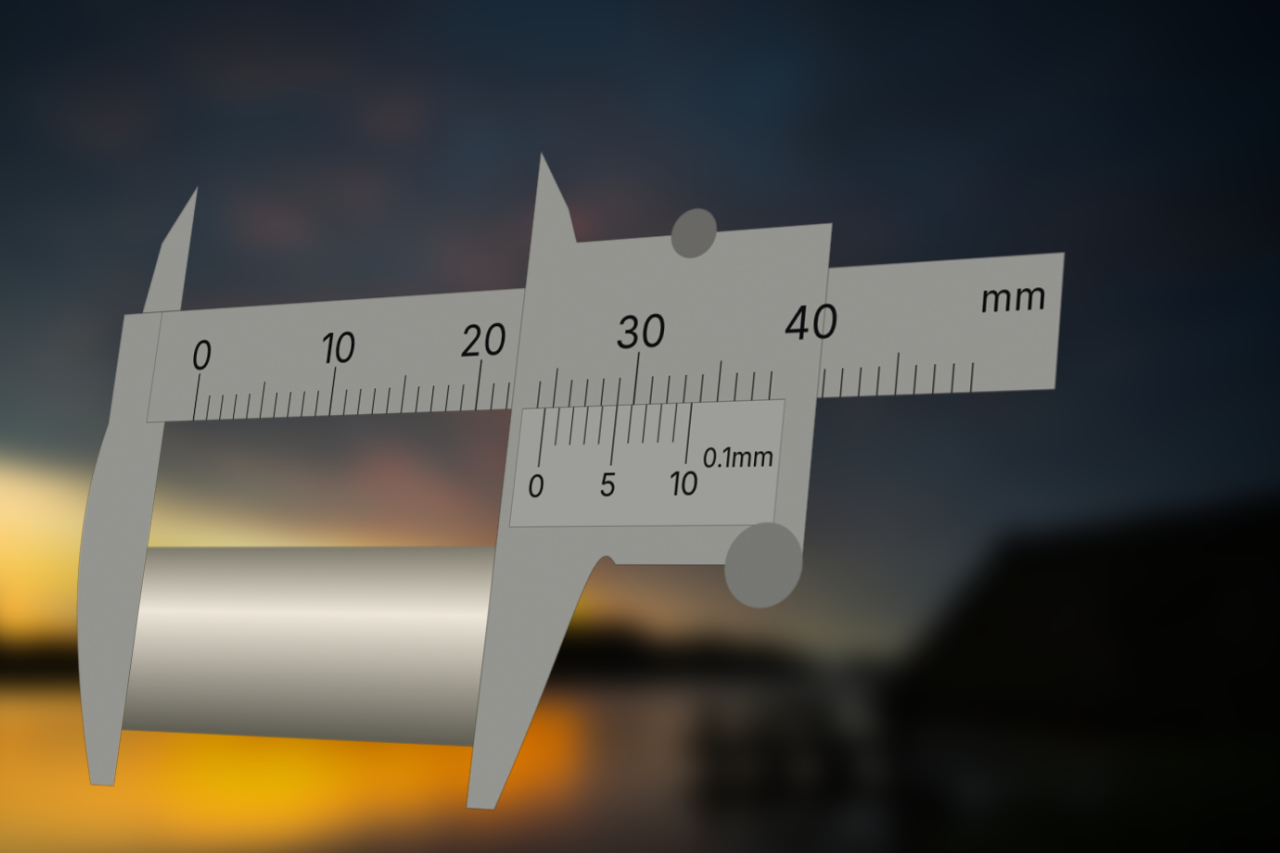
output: 24.5; mm
